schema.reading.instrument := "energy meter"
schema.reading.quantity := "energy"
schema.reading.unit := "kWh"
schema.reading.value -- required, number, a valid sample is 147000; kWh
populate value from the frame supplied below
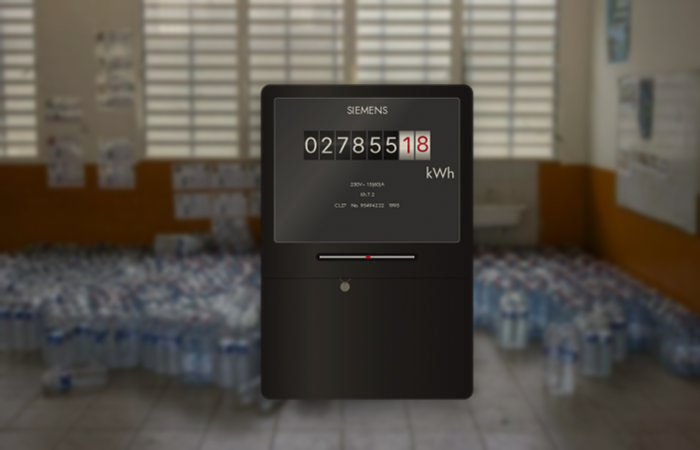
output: 27855.18; kWh
